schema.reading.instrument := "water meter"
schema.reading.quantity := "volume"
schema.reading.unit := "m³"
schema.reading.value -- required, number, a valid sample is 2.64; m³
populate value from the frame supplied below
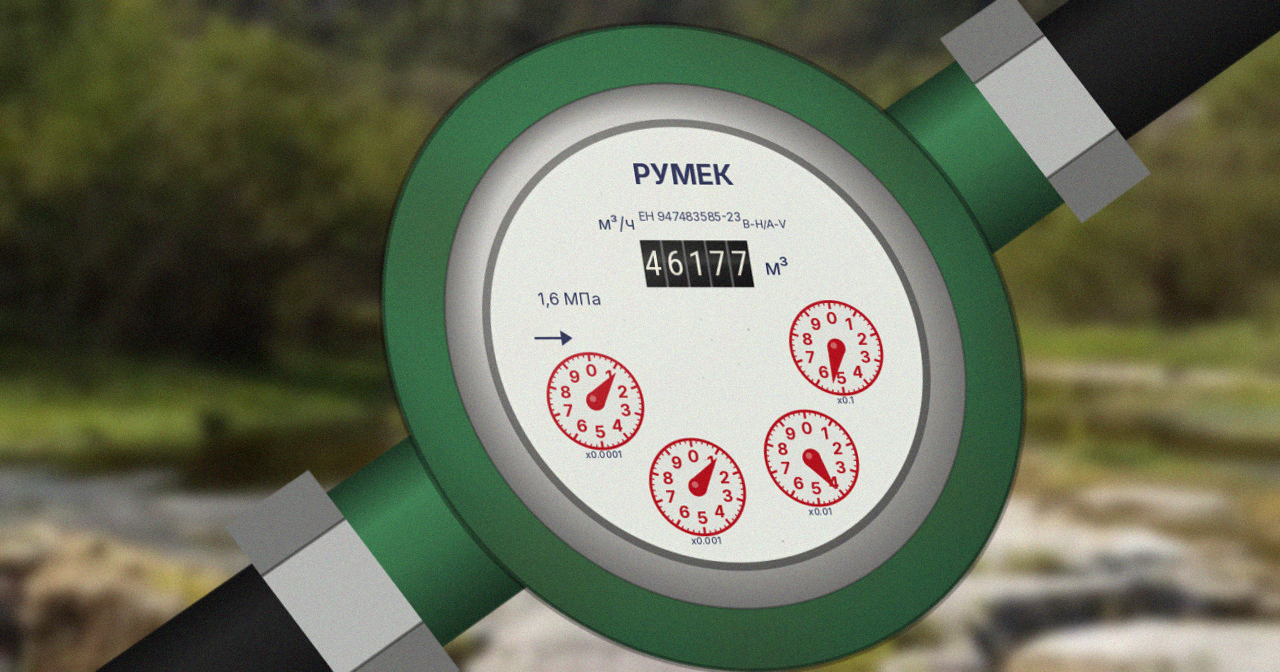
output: 46177.5411; m³
